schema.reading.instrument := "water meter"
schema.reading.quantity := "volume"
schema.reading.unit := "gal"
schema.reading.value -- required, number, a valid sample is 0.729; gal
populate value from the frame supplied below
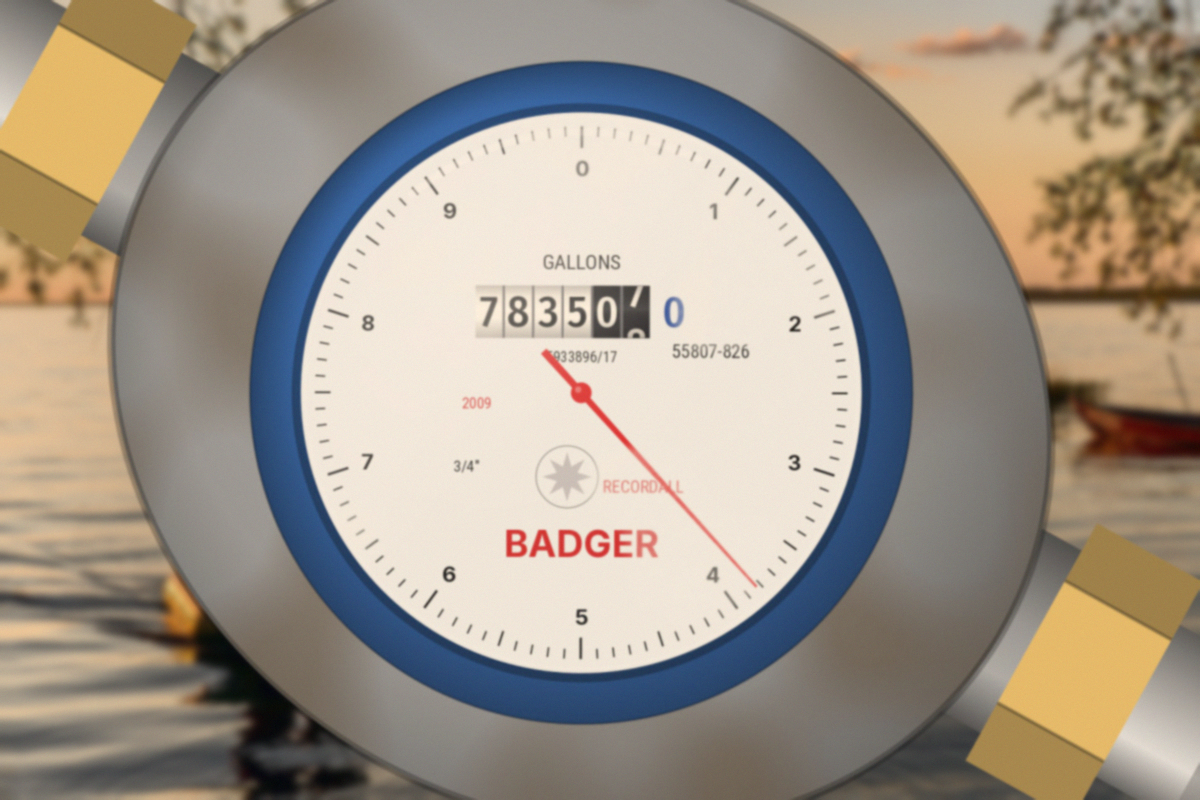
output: 7835073.8; gal
